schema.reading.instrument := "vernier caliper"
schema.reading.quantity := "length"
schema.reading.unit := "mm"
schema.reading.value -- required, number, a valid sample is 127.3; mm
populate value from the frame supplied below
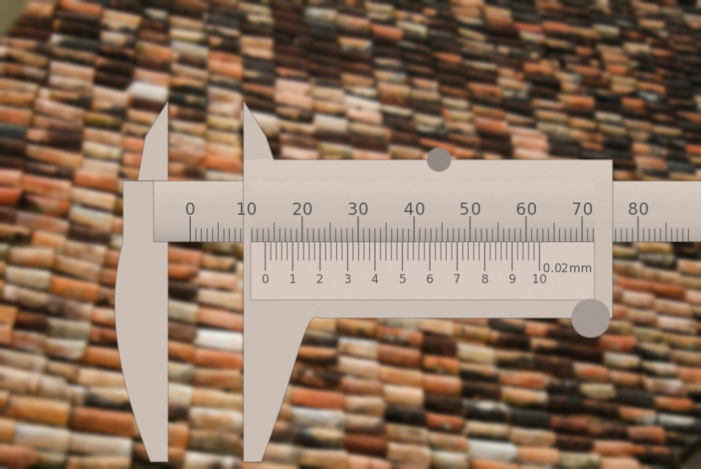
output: 13.4; mm
